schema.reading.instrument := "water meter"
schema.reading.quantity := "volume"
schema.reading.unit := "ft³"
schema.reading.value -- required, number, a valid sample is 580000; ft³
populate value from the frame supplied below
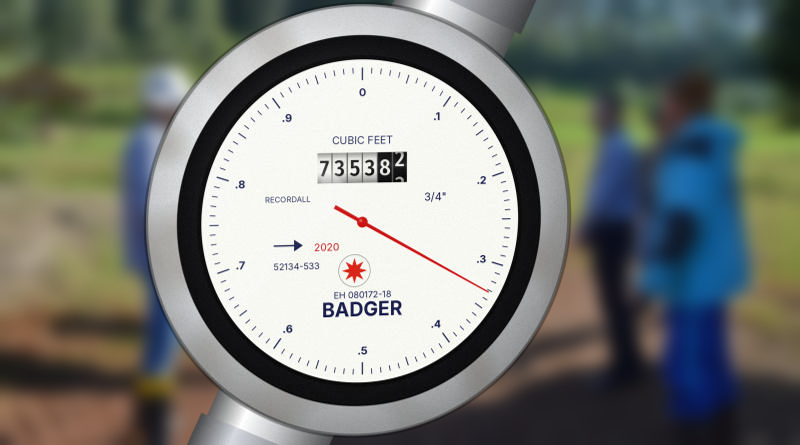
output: 735382.33; ft³
